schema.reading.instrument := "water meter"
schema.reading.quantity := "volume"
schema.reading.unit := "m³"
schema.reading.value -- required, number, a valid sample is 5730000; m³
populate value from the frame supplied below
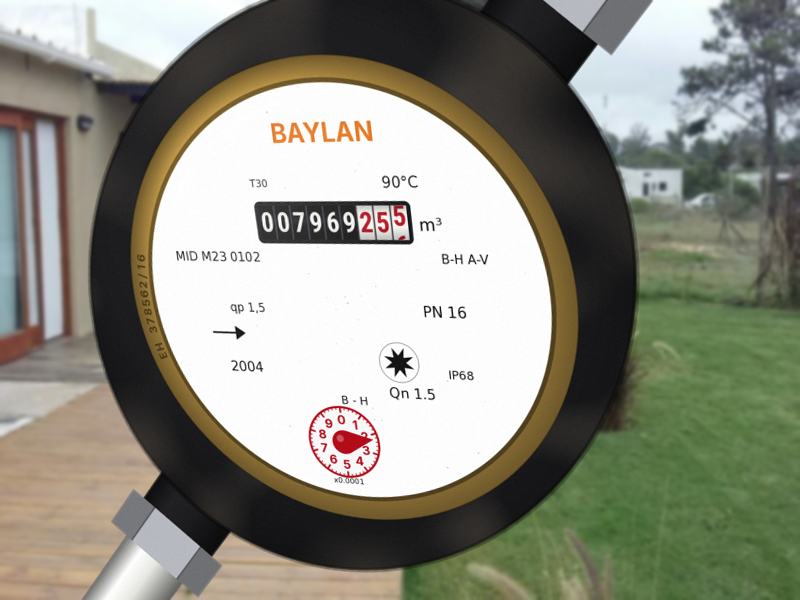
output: 7969.2552; m³
